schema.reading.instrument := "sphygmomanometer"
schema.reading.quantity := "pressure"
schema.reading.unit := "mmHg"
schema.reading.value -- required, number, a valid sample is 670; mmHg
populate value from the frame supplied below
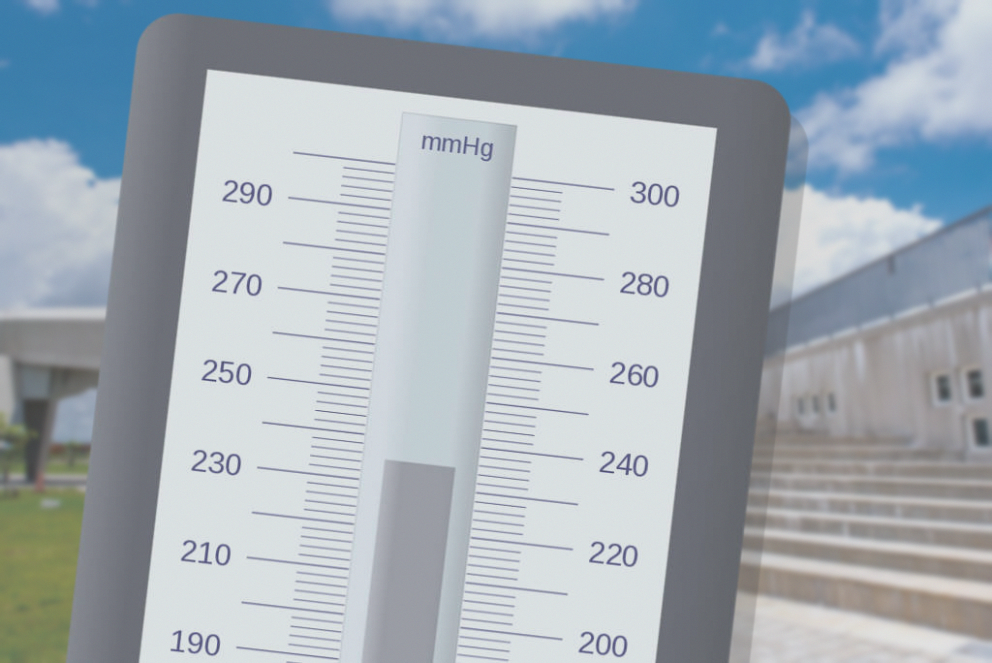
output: 235; mmHg
